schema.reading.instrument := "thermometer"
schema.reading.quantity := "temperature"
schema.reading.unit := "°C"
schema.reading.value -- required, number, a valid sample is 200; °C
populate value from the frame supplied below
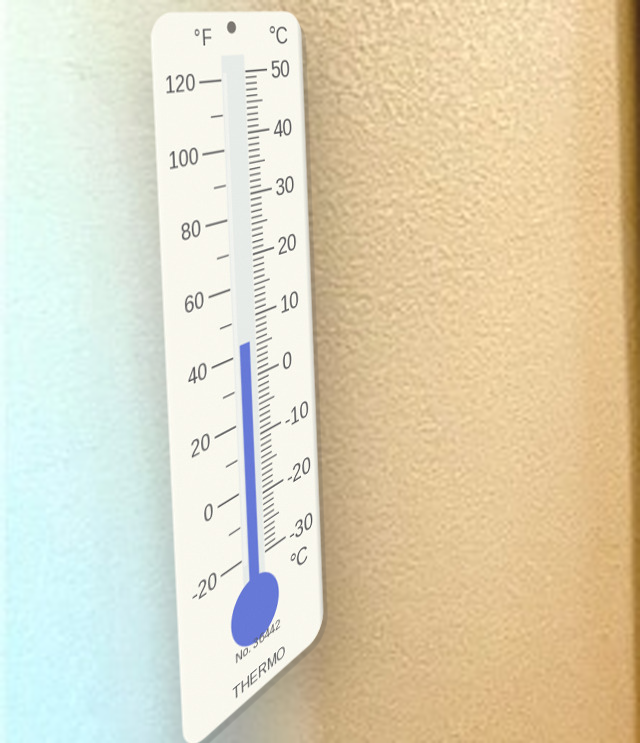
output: 6; °C
